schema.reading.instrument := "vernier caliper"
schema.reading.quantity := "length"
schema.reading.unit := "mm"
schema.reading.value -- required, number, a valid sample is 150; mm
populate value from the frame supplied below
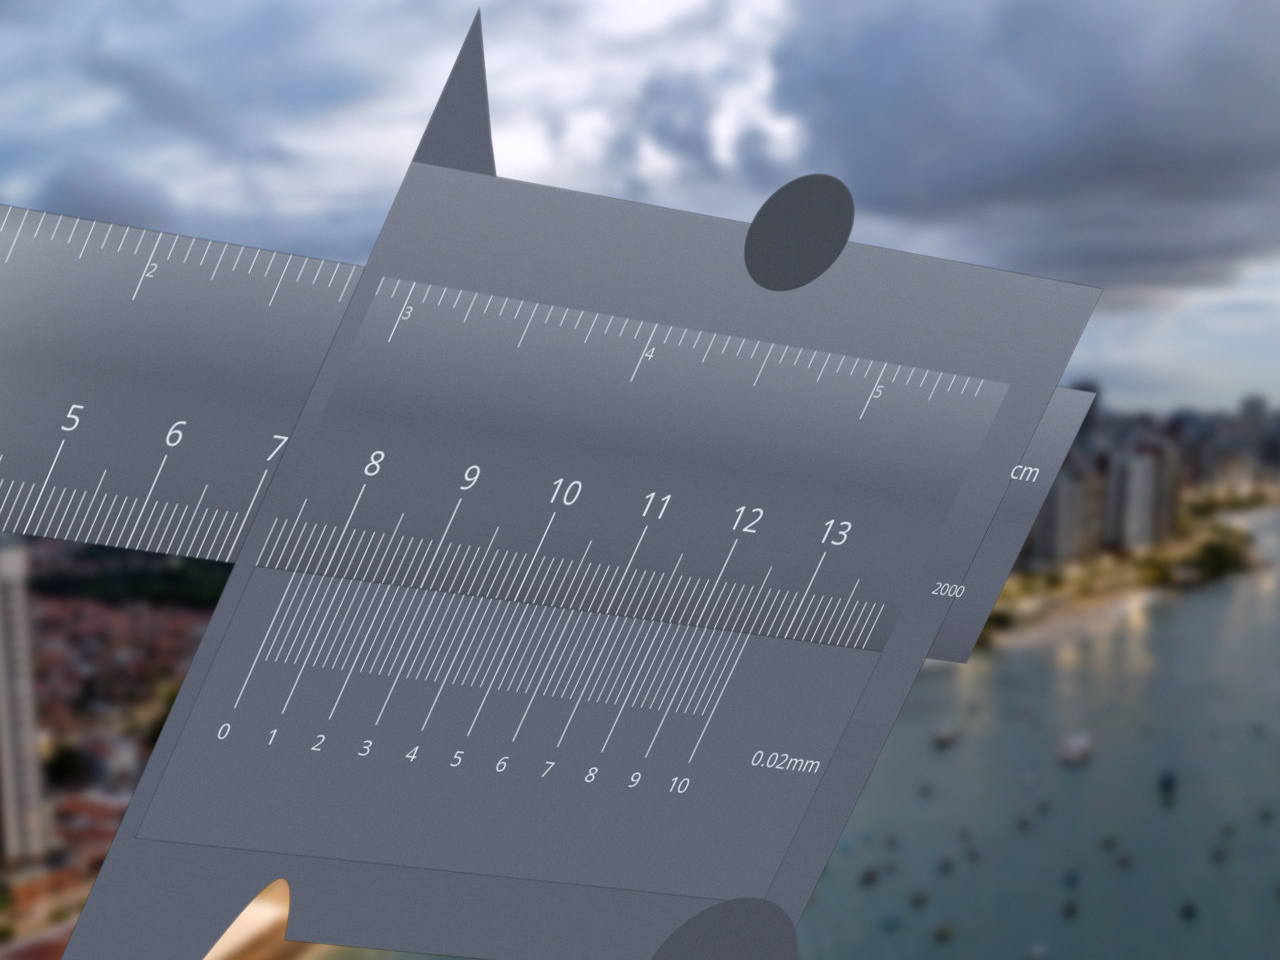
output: 77.0; mm
